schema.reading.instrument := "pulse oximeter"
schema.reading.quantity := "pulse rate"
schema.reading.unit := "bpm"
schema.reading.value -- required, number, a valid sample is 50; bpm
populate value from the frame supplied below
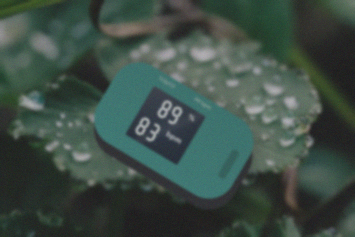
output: 83; bpm
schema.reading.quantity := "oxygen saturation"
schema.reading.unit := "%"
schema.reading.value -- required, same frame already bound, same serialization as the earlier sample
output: 89; %
